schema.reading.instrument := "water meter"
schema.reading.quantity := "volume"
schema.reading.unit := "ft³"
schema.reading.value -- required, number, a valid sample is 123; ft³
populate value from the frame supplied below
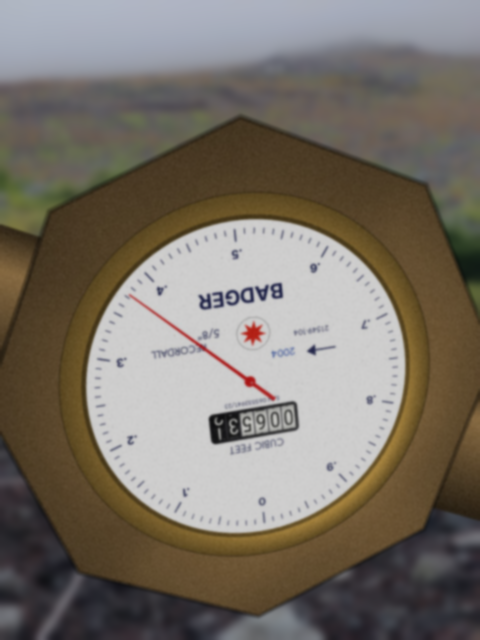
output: 6531.37; ft³
